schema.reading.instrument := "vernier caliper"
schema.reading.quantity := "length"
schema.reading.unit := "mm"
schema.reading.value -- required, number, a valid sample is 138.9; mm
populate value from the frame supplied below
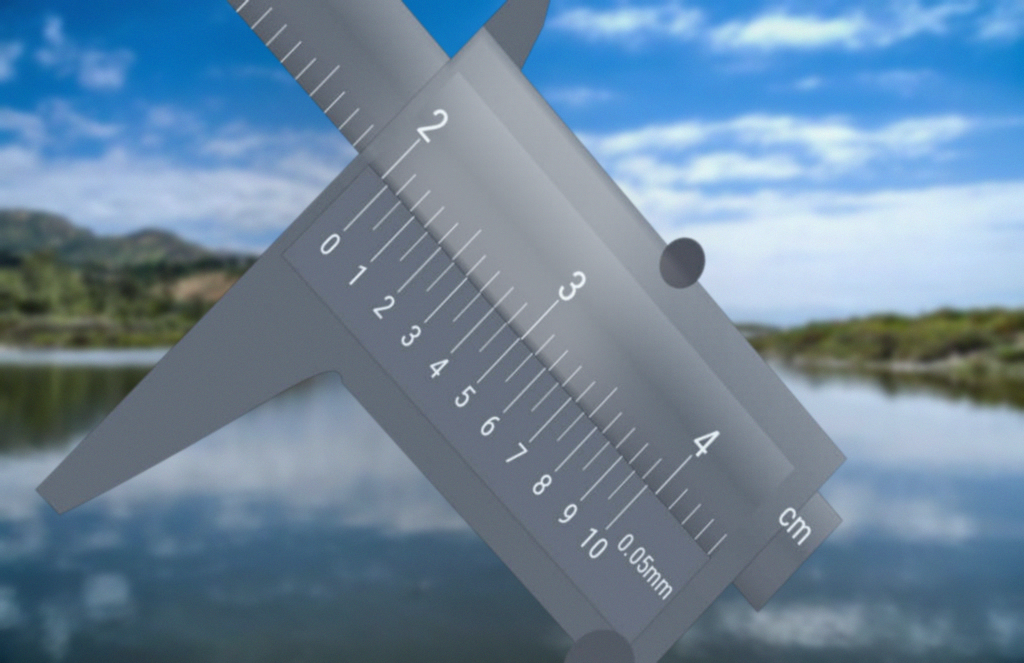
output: 20.4; mm
